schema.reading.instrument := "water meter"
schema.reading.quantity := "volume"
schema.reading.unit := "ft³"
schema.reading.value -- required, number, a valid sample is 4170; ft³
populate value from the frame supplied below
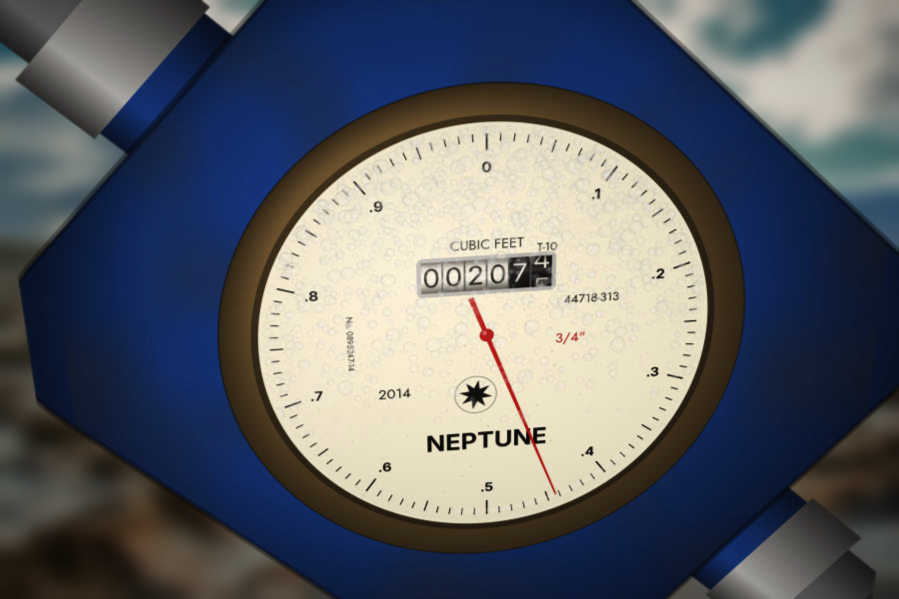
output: 2074.44; ft³
